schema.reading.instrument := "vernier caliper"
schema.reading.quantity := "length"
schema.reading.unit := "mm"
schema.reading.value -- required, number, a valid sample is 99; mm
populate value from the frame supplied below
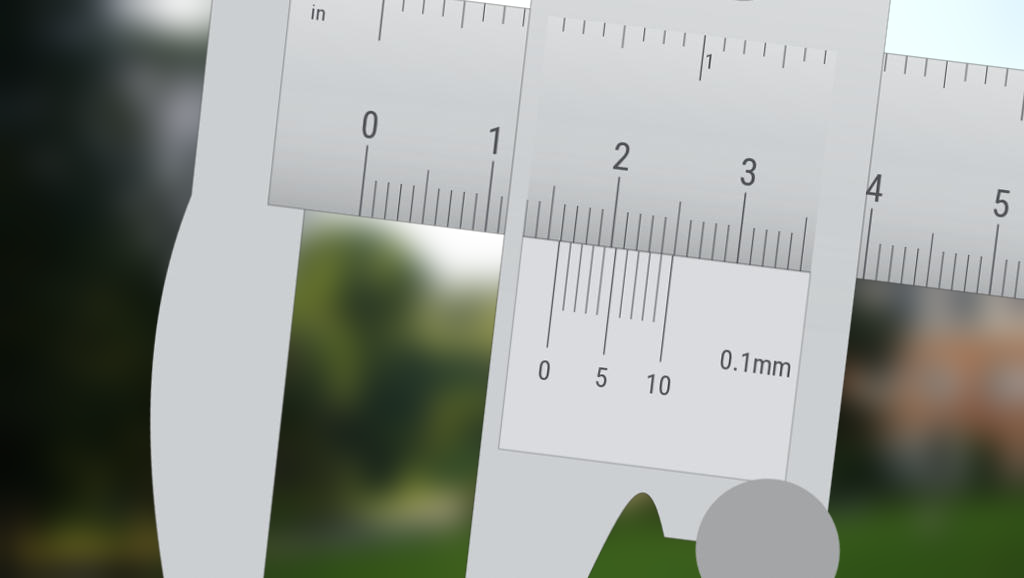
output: 15.9; mm
